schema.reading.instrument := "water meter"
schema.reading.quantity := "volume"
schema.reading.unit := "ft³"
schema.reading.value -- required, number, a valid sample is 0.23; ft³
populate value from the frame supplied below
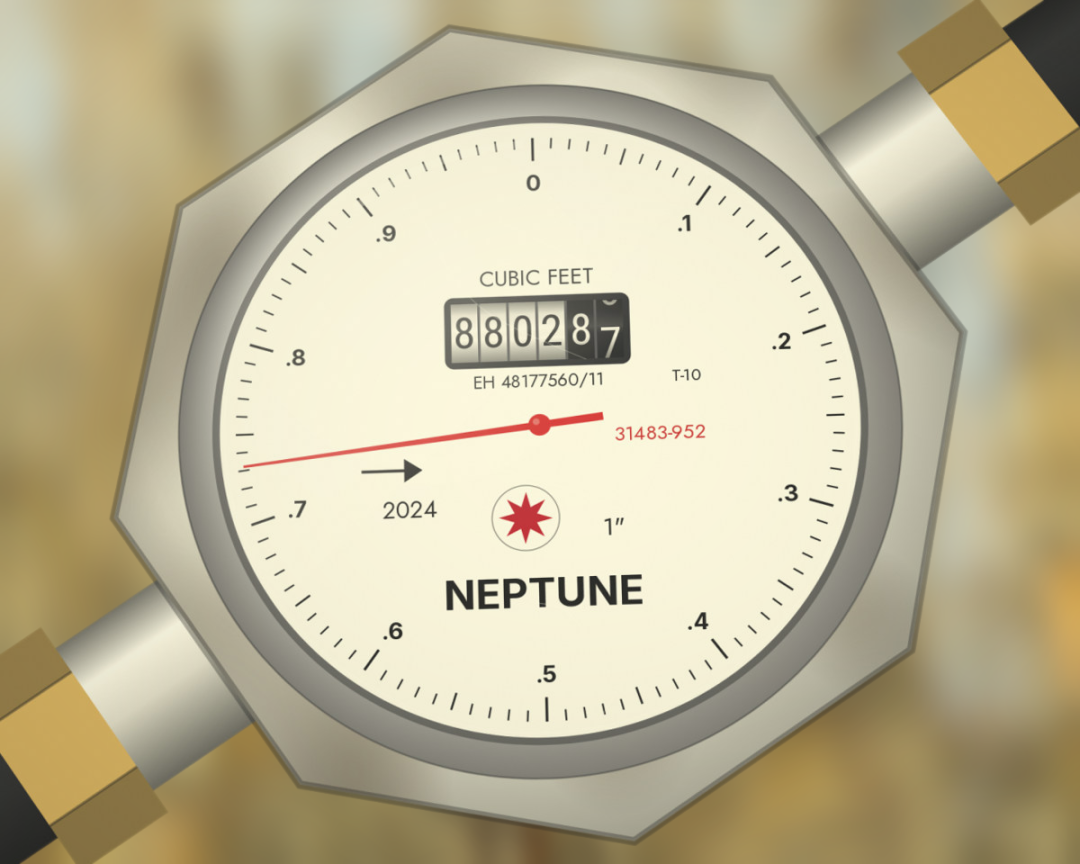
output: 880286.73; ft³
